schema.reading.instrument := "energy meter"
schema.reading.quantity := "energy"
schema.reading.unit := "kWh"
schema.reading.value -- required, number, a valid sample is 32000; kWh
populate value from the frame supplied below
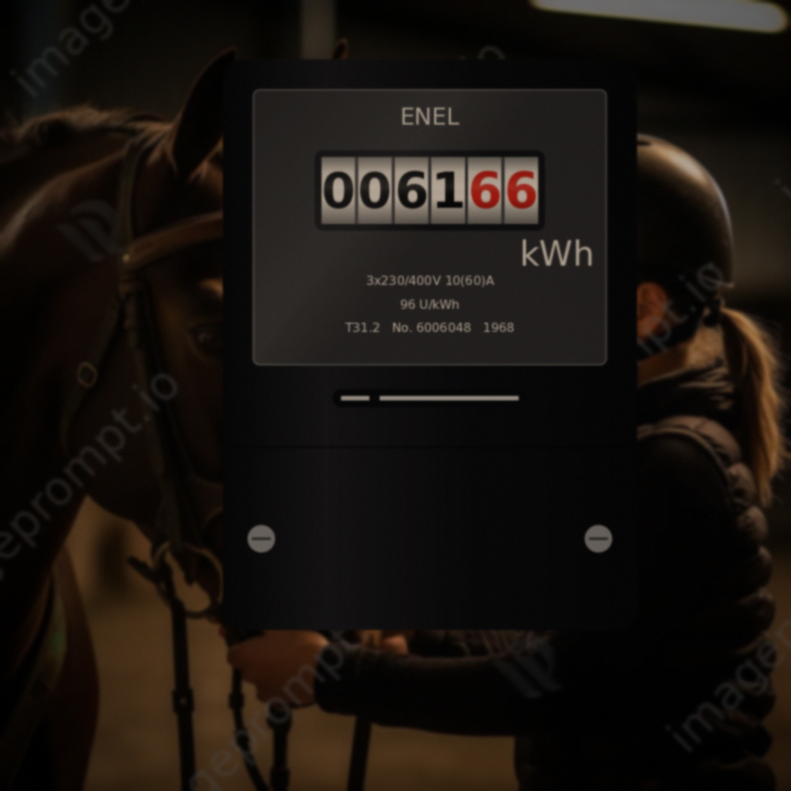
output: 61.66; kWh
